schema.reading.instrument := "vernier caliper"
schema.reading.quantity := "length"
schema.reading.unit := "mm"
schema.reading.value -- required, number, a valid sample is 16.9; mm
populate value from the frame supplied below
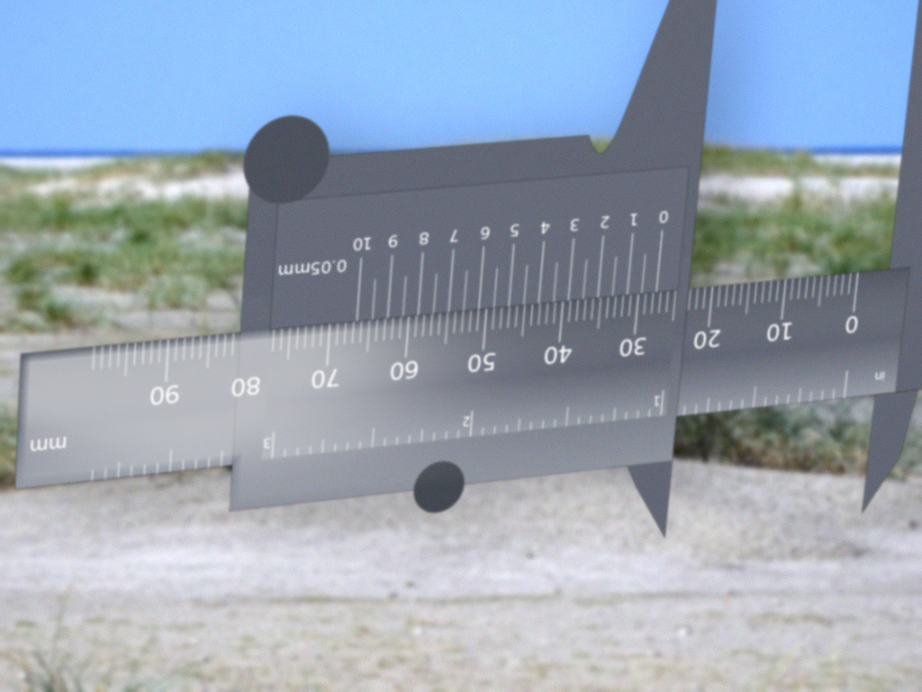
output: 27.6; mm
